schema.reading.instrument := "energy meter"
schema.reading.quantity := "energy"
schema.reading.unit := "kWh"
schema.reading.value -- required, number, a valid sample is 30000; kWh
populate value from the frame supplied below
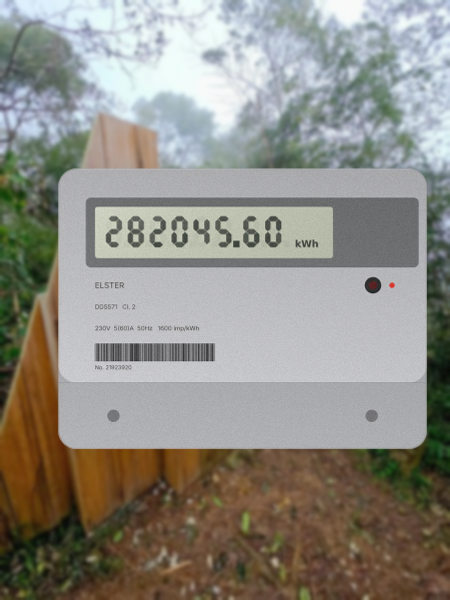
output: 282045.60; kWh
